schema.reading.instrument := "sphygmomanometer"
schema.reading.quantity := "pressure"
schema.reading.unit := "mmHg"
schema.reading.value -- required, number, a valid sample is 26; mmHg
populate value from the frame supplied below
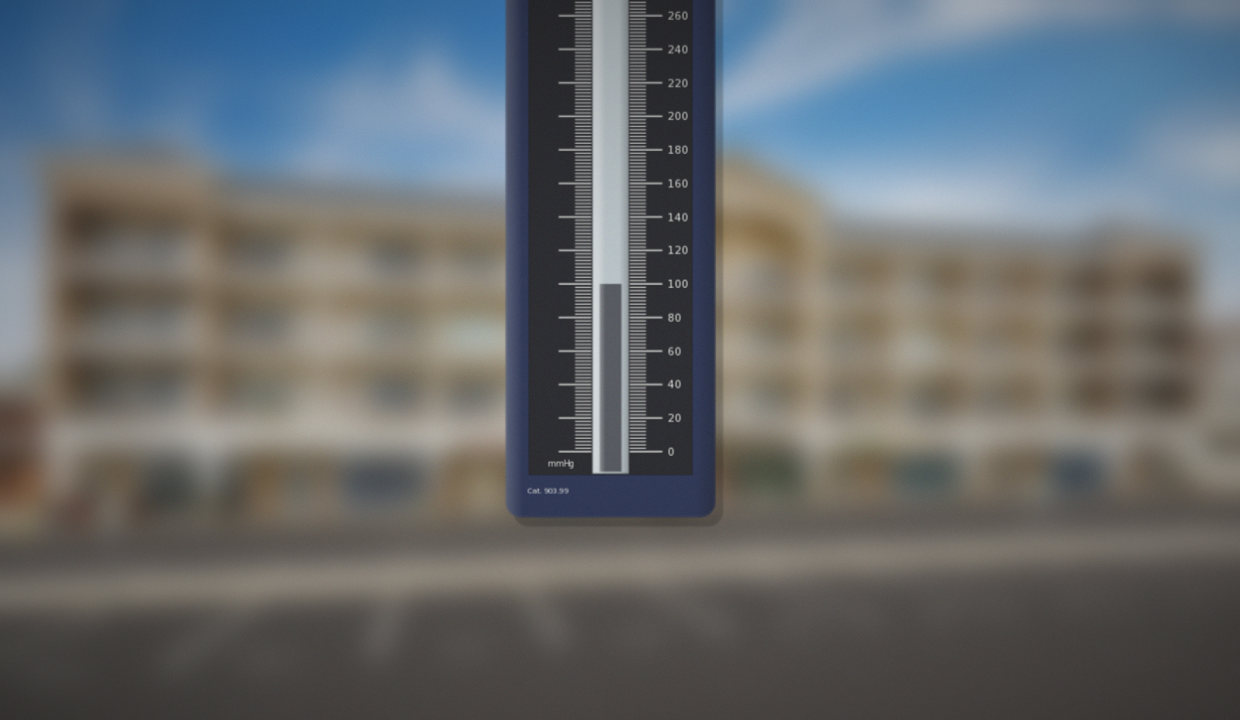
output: 100; mmHg
